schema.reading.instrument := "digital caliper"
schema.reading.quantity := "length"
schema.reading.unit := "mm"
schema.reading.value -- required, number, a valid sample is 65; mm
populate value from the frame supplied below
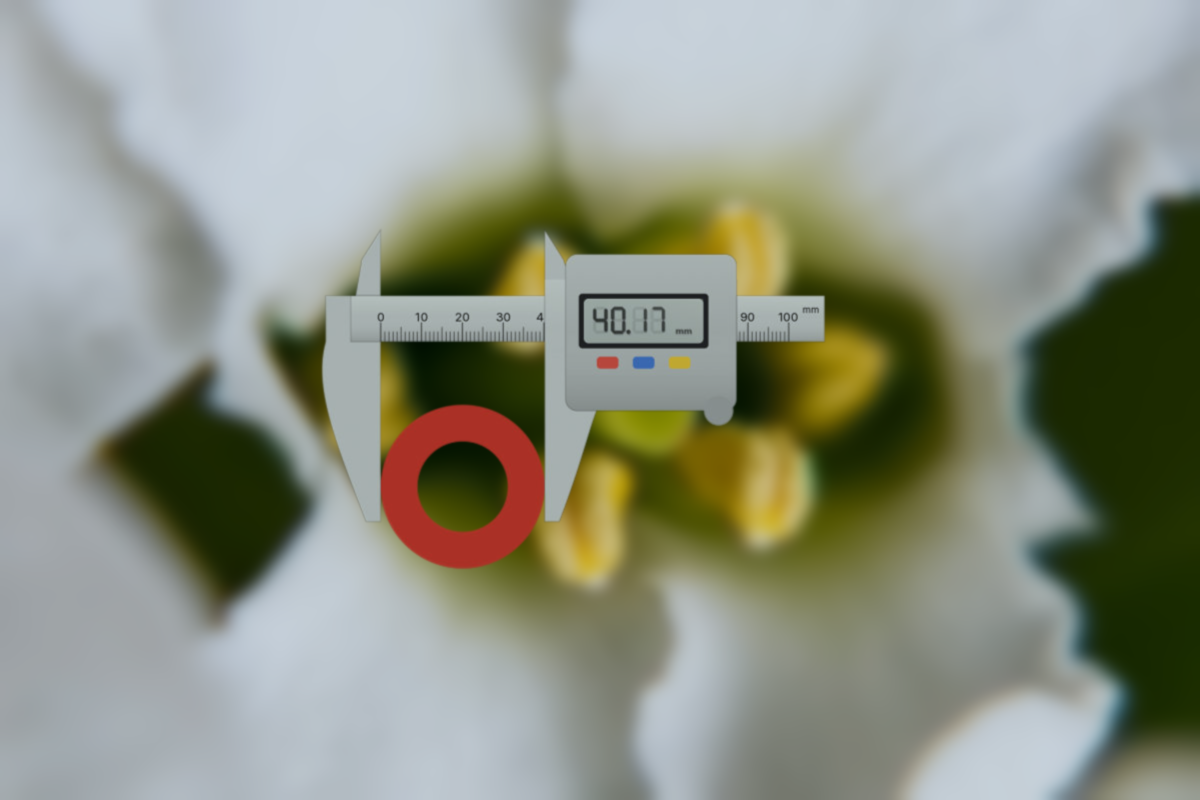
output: 40.17; mm
